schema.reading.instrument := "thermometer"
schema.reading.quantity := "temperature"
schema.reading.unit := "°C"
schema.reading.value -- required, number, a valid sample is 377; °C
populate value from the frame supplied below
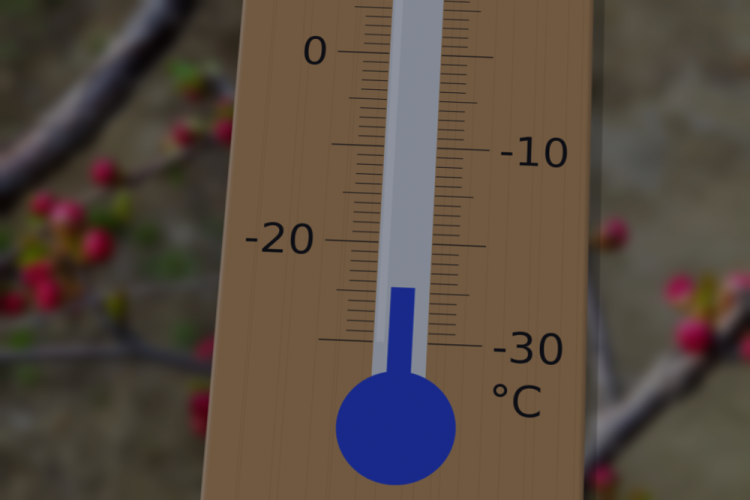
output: -24.5; °C
